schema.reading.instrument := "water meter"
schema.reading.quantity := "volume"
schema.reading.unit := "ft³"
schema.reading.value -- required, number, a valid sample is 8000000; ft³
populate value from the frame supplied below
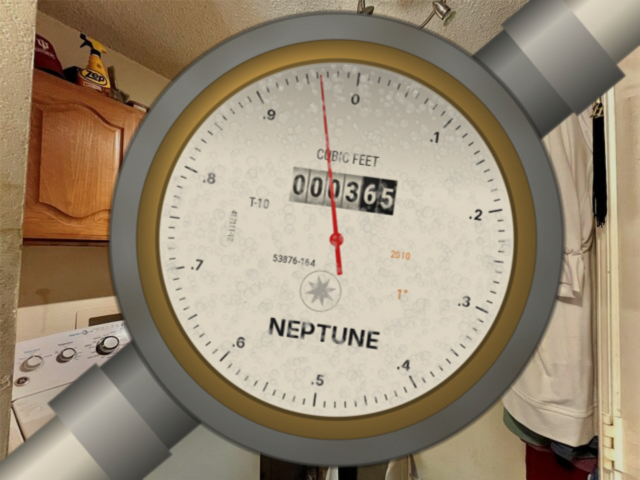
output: 364.96; ft³
